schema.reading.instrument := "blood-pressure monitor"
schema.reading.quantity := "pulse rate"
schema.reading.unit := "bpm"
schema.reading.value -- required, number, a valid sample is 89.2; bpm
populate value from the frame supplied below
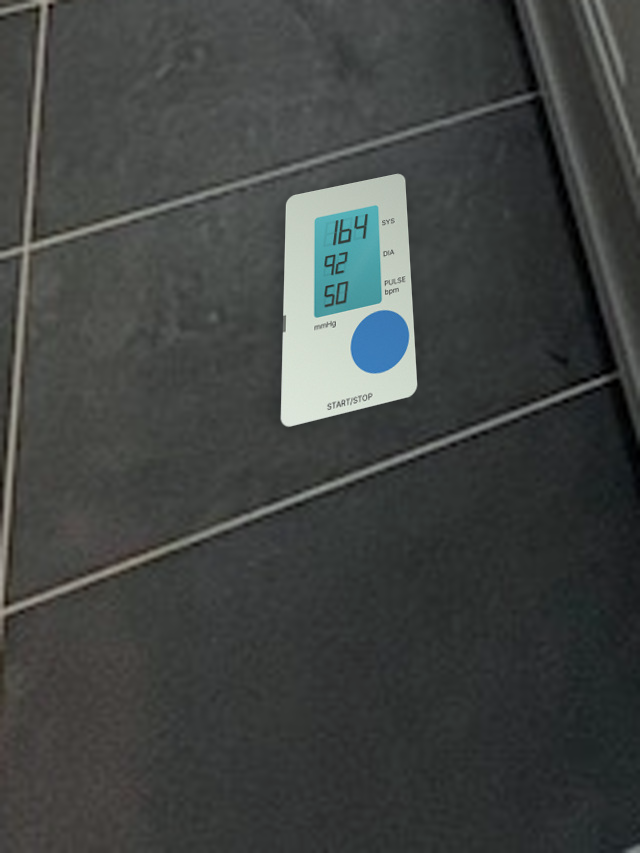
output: 50; bpm
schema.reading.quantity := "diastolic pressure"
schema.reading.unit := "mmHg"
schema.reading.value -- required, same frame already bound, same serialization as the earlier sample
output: 92; mmHg
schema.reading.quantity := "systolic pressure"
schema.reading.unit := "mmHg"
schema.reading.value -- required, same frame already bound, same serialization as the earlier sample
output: 164; mmHg
